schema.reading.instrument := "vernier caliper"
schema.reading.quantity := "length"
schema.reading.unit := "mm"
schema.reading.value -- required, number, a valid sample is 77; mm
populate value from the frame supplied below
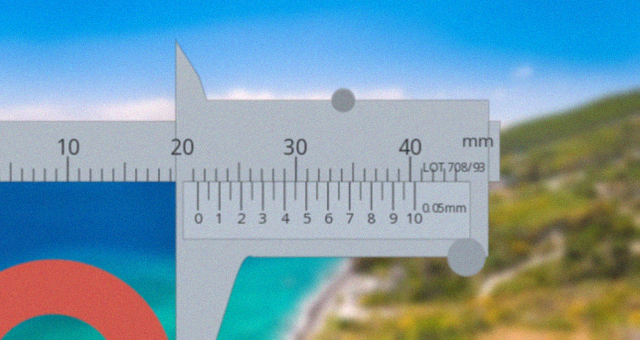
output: 21.4; mm
